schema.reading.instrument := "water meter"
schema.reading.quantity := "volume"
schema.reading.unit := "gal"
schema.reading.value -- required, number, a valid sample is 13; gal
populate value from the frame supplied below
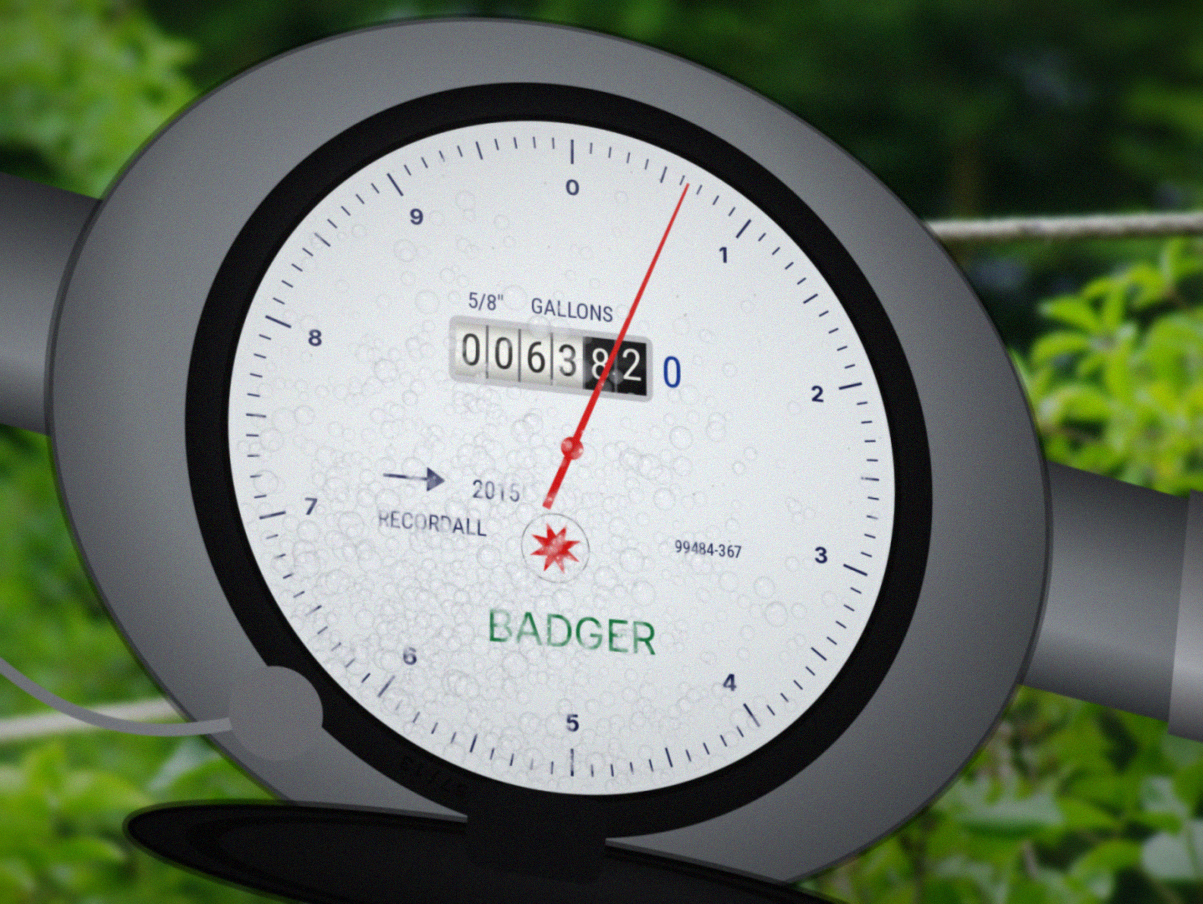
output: 63820.6; gal
